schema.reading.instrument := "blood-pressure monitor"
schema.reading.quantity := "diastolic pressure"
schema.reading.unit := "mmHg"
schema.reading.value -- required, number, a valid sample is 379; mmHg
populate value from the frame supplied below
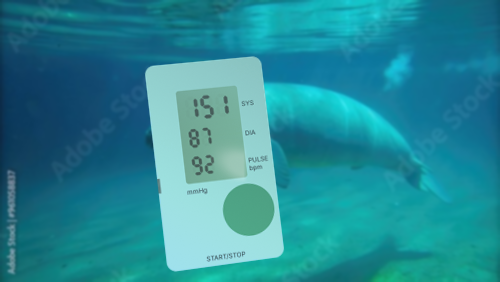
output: 87; mmHg
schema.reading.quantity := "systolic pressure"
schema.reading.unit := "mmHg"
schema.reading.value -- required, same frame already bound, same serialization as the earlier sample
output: 151; mmHg
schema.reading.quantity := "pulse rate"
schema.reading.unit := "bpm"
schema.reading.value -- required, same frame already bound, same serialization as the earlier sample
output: 92; bpm
